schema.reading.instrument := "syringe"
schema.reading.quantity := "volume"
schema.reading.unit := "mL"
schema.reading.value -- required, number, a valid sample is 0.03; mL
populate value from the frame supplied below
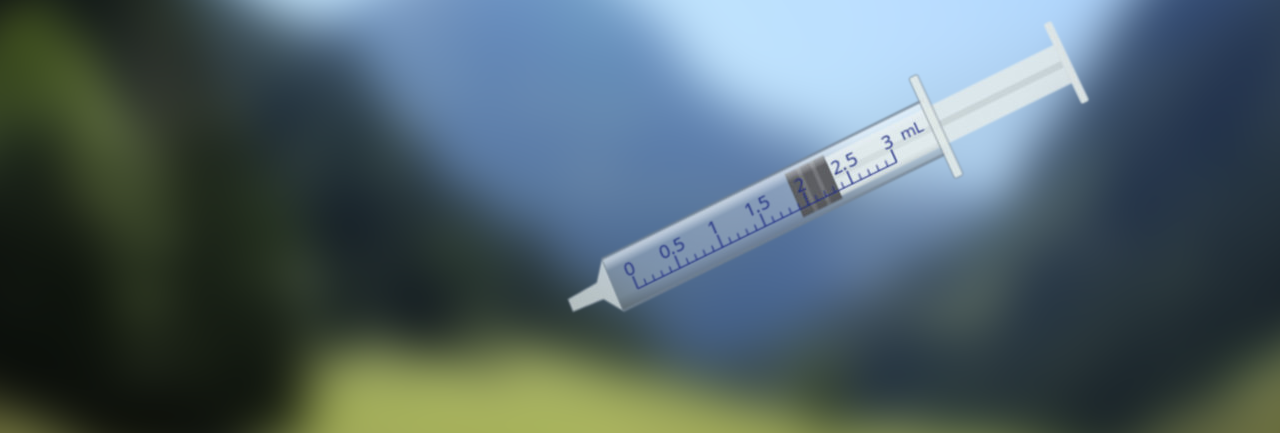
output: 1.9; mL
